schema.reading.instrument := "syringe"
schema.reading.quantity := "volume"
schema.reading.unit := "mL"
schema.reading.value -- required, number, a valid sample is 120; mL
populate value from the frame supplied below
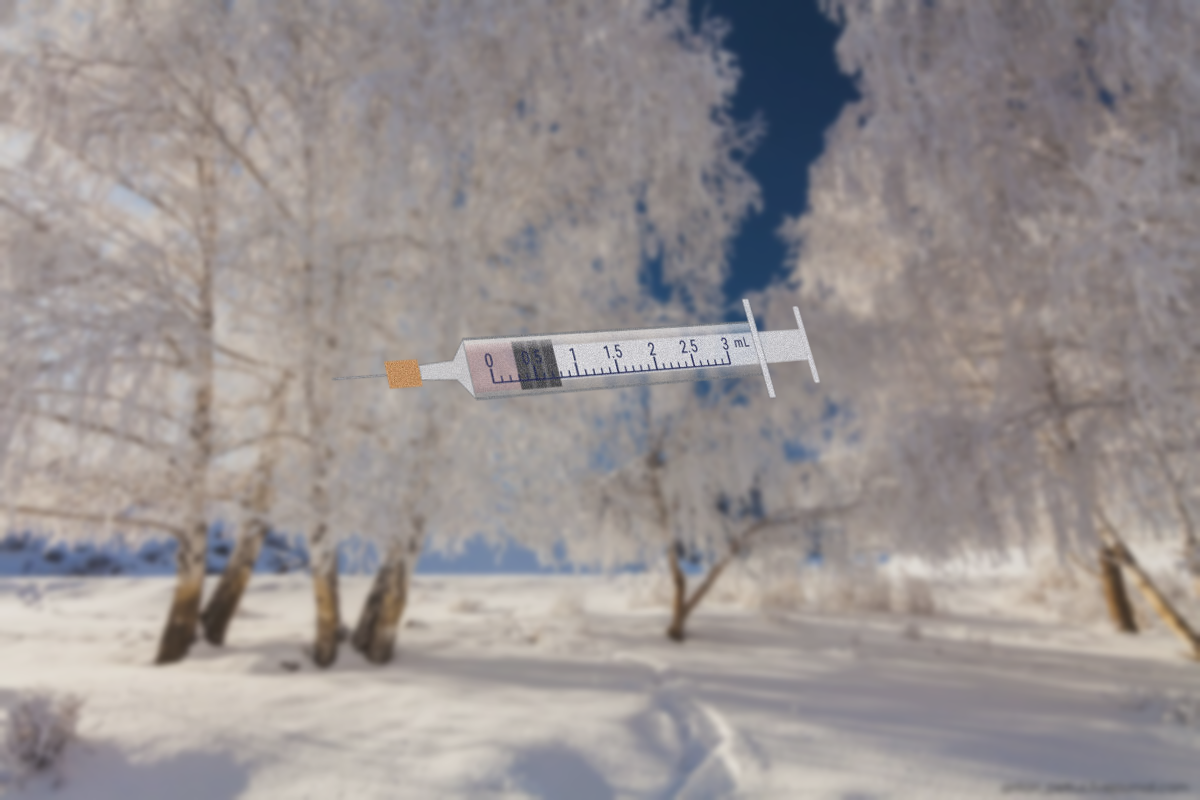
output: 0.3; mL
